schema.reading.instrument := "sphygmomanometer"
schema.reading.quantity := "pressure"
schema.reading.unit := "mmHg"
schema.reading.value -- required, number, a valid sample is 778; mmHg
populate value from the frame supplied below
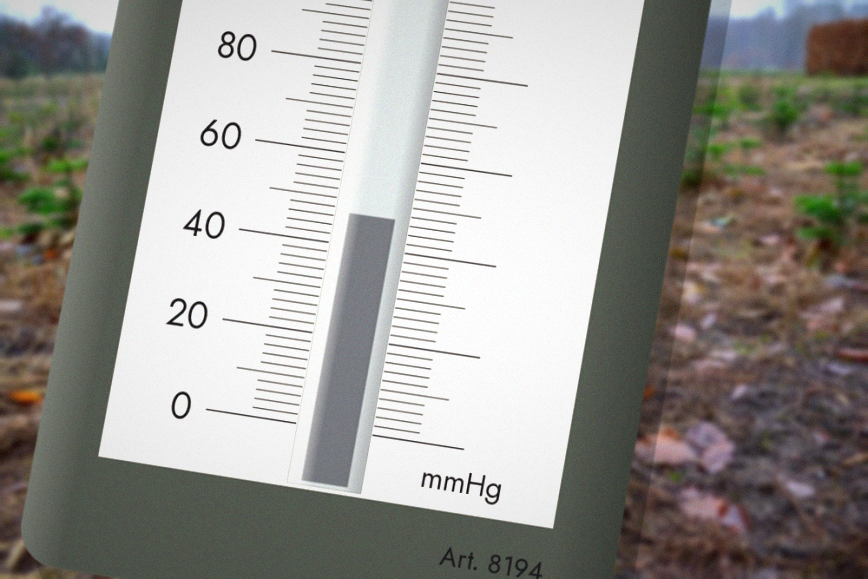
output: 47; mmHg
